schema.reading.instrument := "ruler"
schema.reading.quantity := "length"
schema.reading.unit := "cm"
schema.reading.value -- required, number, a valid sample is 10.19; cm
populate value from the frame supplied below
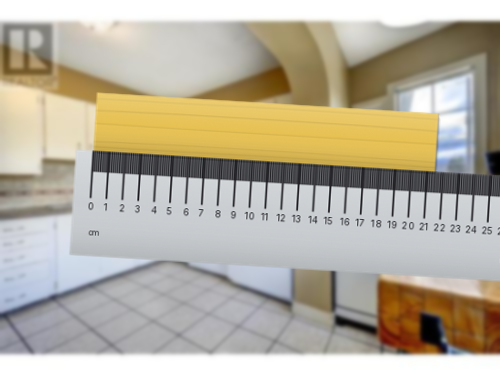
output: 21.5; cm
